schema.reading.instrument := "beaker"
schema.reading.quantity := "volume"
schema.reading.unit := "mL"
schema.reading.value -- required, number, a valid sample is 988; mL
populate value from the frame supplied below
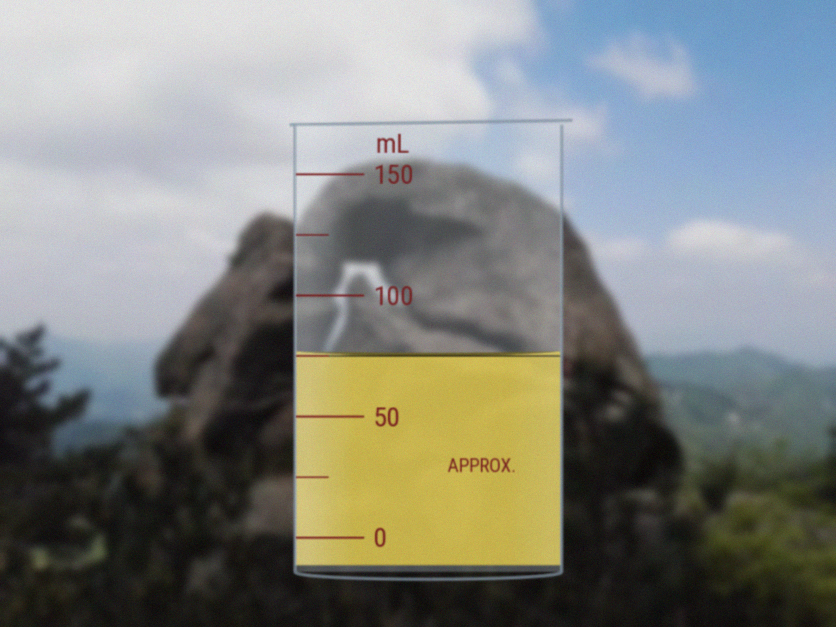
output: 75; mL
